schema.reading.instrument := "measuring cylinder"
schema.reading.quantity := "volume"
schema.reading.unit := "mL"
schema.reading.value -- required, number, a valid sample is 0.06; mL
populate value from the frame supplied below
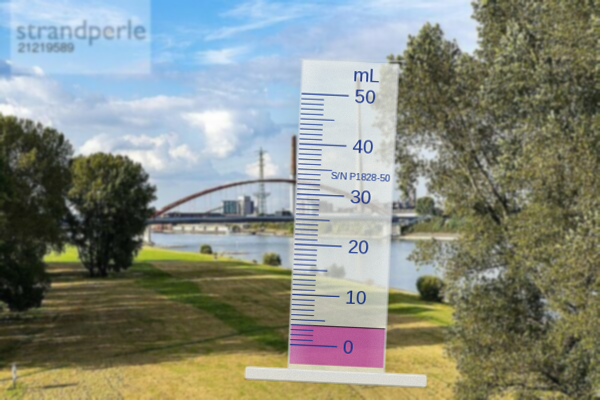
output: 4; mL
